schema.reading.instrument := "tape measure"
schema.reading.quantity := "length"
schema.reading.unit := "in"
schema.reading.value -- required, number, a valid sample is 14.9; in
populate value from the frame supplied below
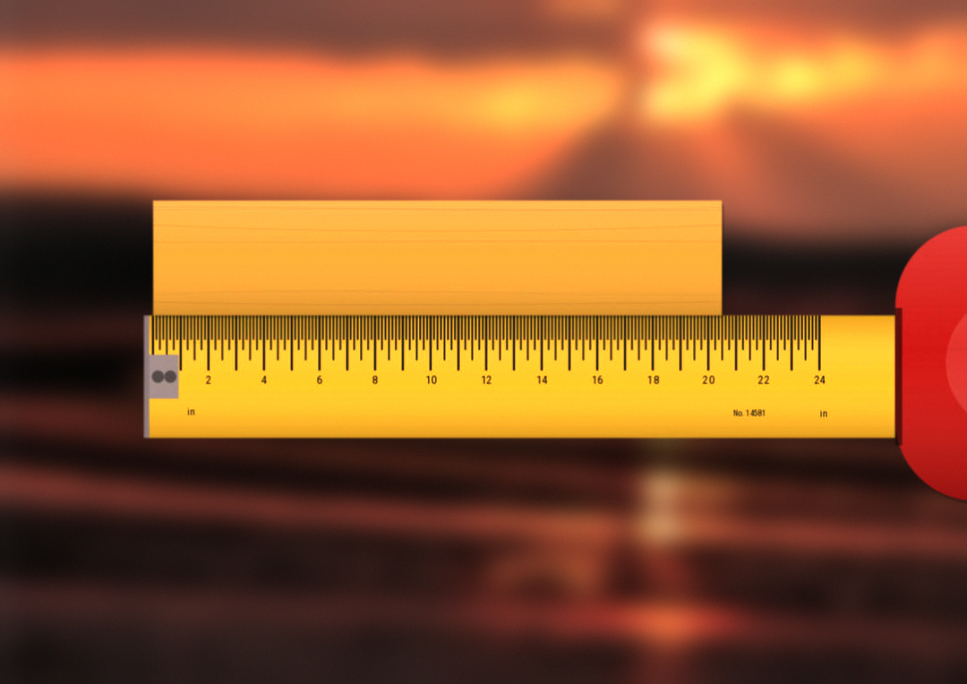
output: 20.5; in
